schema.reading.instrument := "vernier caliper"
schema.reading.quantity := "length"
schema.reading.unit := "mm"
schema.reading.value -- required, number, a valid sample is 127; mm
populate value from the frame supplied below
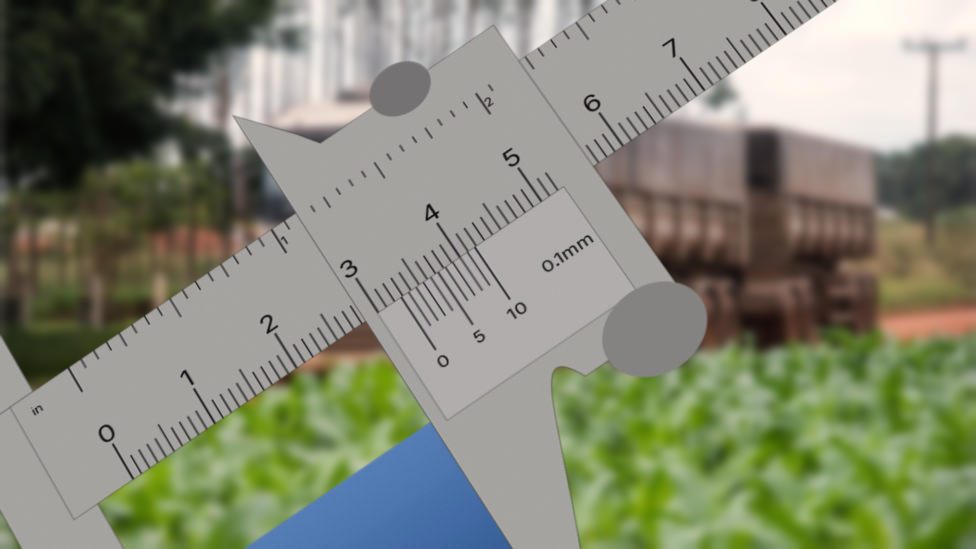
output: 32.8; mm
